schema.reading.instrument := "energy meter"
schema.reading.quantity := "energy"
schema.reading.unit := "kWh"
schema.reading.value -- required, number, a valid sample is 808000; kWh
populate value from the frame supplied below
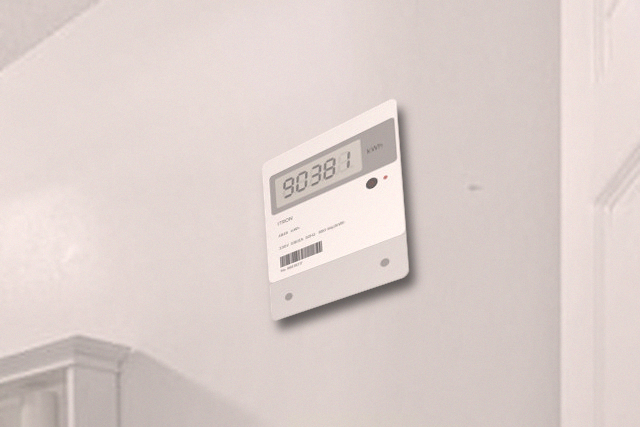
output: 90381; kWh
